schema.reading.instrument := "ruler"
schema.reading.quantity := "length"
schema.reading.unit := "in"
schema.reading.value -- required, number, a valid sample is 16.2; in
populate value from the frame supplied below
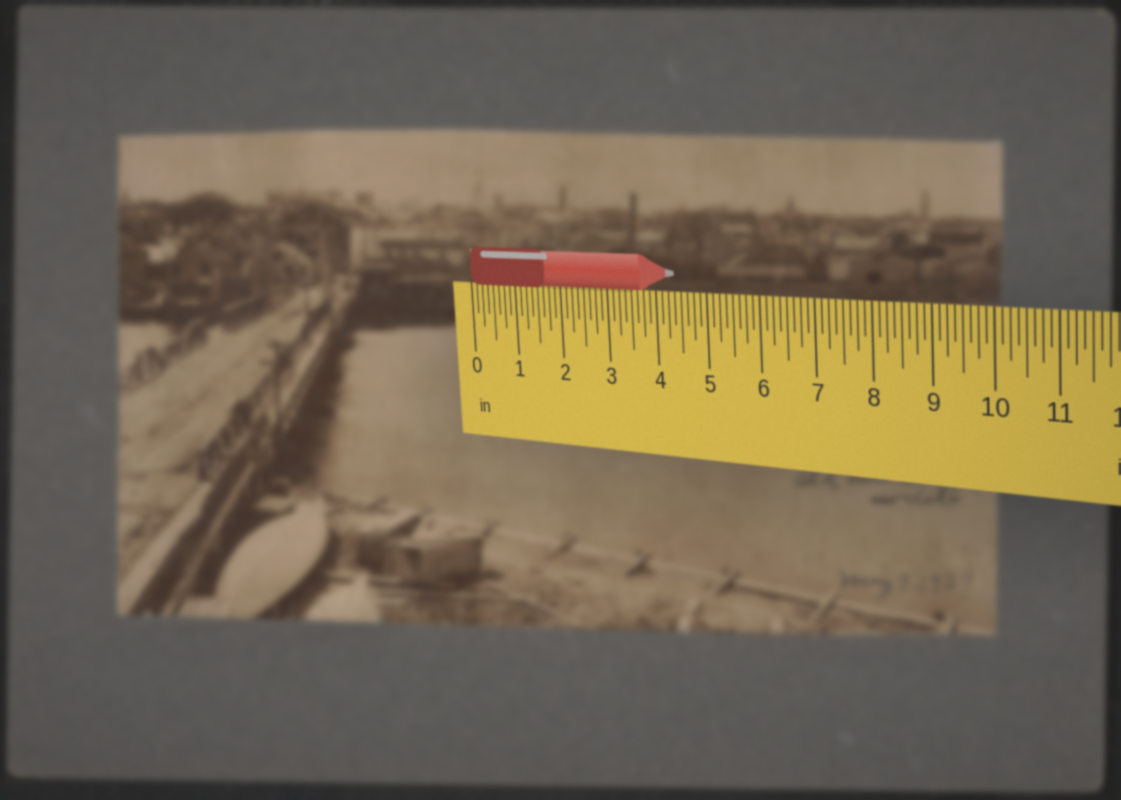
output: 4.375; in
